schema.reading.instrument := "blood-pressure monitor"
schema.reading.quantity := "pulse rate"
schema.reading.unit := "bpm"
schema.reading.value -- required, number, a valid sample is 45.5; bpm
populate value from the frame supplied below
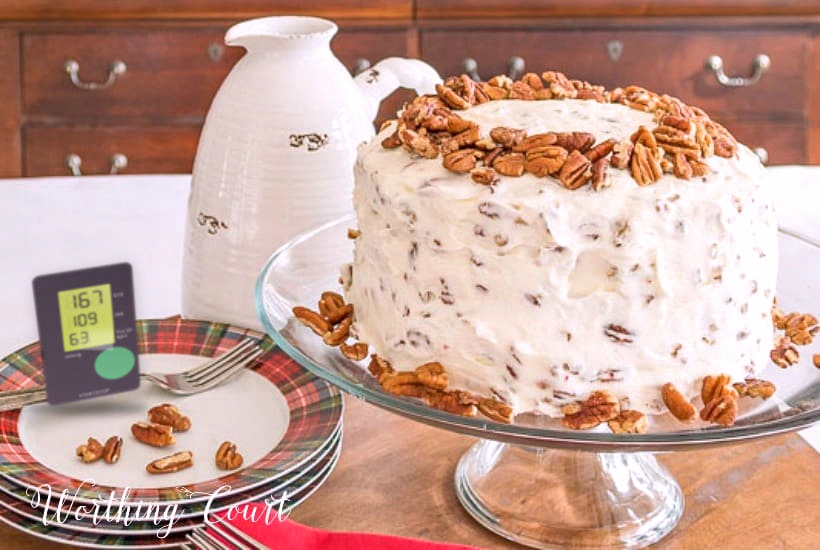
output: 63; bpm
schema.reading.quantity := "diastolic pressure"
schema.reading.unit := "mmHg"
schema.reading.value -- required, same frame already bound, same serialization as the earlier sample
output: 109; mmHg
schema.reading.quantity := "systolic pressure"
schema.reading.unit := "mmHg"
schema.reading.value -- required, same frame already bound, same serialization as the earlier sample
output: 167; mmHg
